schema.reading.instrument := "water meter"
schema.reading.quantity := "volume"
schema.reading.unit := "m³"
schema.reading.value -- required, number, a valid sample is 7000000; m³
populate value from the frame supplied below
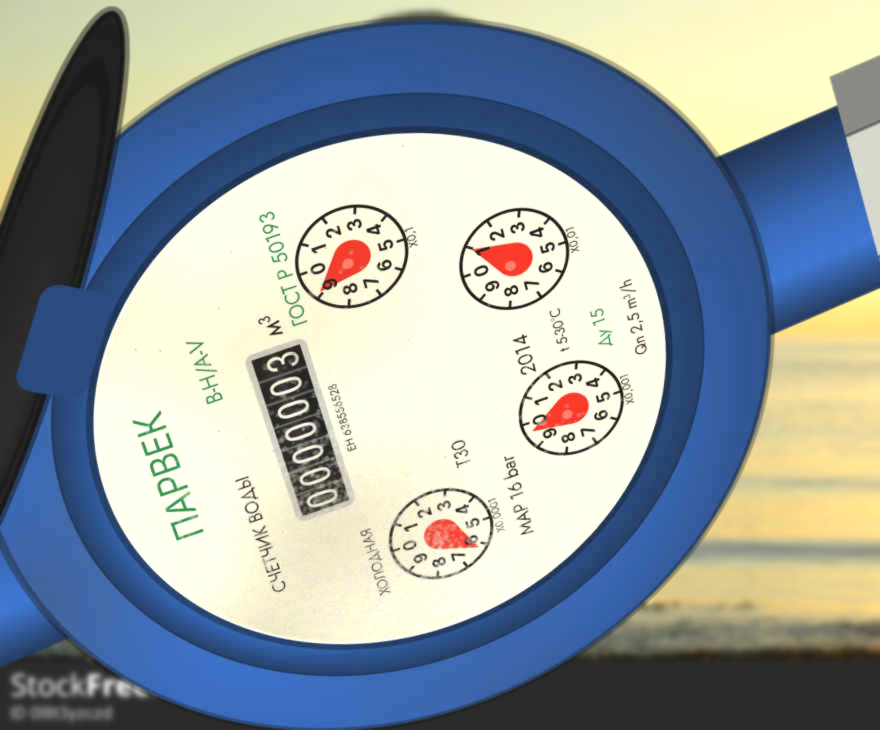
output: 2.9096; m³
